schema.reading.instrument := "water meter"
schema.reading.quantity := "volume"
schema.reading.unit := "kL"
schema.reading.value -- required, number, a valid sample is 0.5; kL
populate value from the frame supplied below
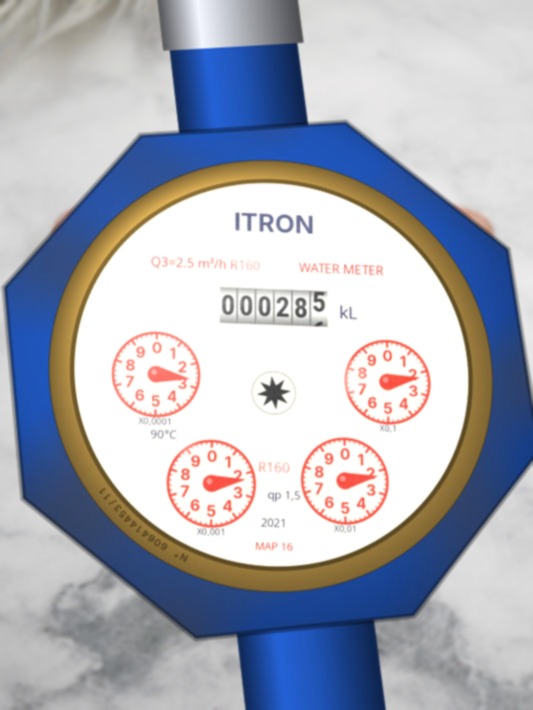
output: 285.2222; kL
